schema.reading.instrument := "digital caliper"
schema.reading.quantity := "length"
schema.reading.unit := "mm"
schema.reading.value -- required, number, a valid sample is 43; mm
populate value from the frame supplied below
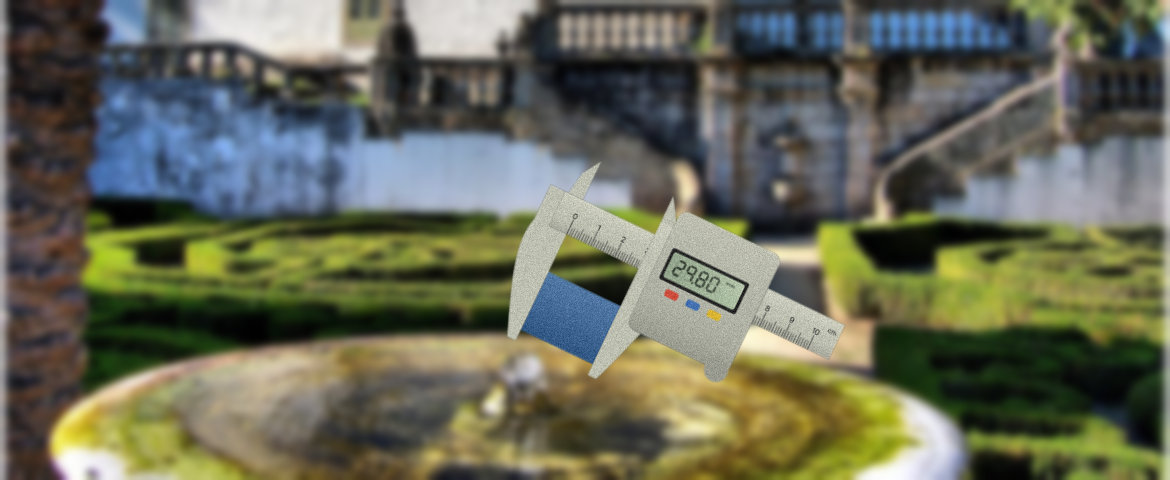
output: 29.80; mm
